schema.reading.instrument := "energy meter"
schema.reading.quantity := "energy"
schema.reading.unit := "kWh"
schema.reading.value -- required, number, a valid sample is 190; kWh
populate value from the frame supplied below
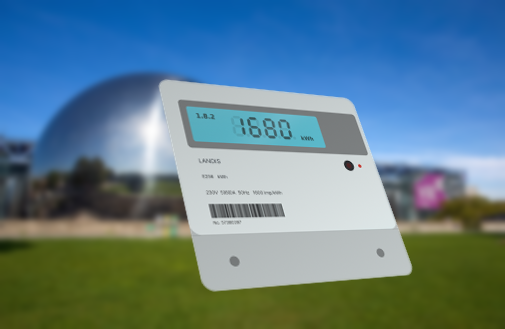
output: 1680; kWh
